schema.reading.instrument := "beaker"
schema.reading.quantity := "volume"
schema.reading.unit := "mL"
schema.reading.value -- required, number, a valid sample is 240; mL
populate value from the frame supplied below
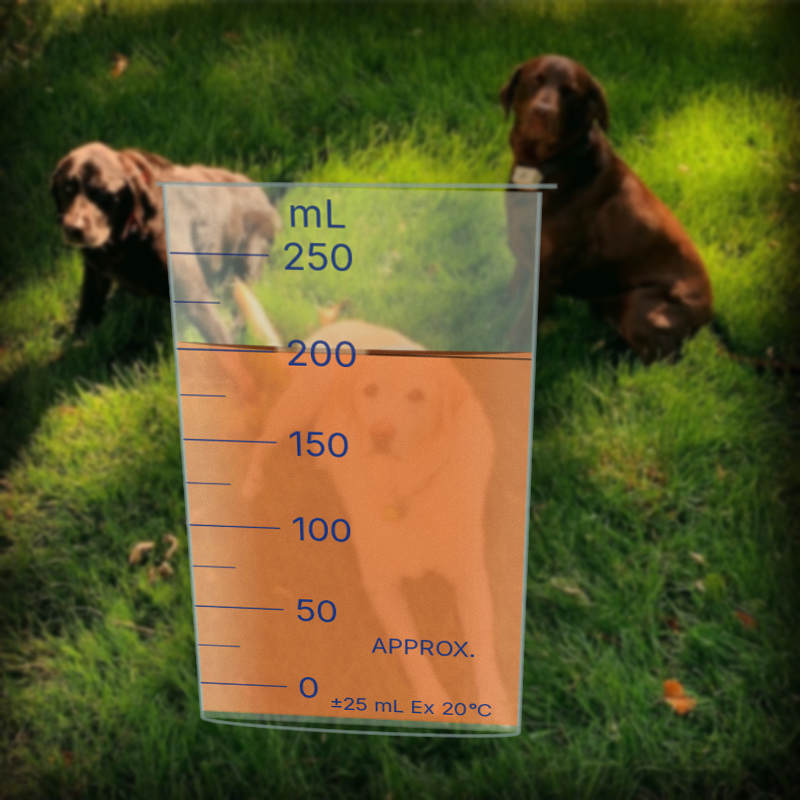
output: 200; mL
